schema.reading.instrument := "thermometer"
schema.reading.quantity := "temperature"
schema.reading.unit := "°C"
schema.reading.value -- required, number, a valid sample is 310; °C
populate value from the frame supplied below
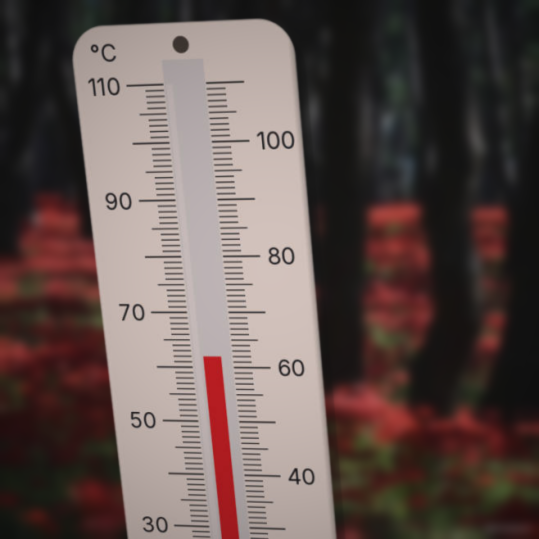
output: 62; °C
